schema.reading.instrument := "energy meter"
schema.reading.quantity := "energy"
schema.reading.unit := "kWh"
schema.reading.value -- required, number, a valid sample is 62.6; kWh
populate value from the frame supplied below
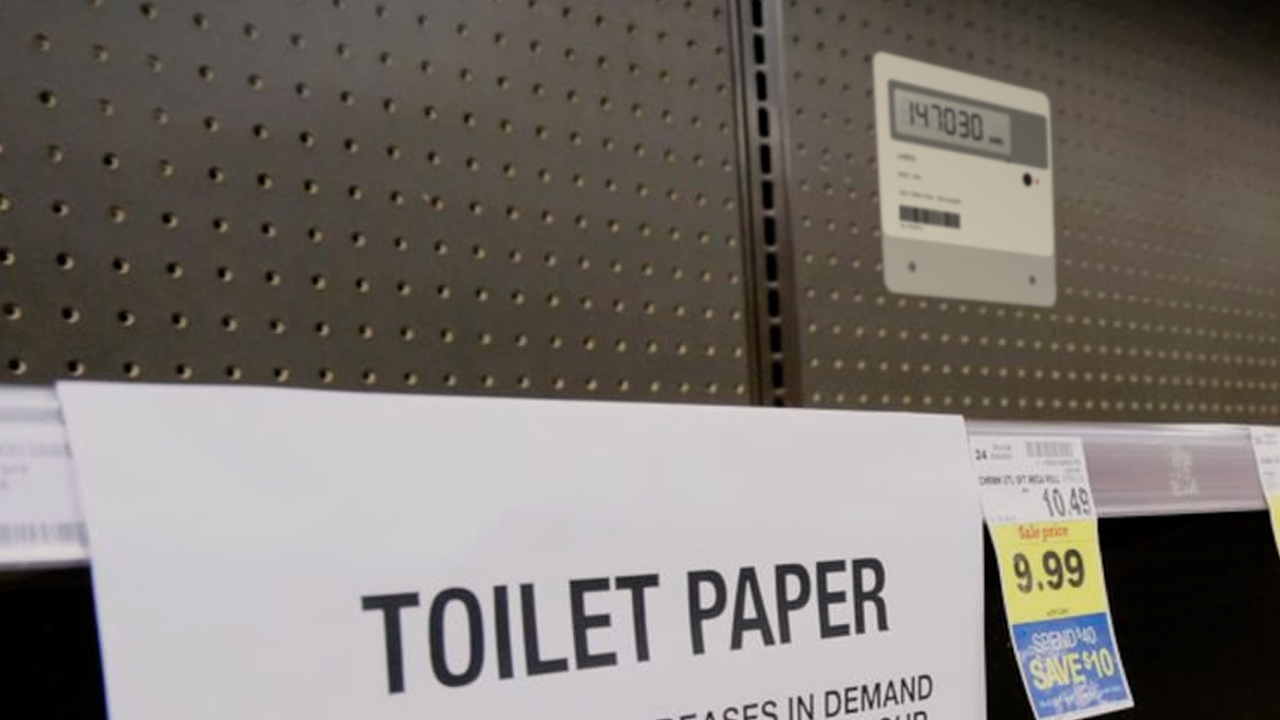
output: 147030; kWh
